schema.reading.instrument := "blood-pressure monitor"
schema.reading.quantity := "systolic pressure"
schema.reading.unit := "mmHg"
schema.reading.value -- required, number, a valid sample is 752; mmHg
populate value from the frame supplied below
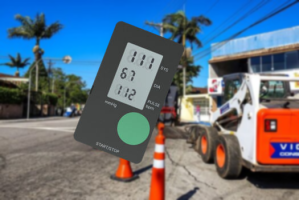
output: 111; mmHg
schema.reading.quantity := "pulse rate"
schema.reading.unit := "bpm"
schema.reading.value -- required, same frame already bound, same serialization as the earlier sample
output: 112; bpm
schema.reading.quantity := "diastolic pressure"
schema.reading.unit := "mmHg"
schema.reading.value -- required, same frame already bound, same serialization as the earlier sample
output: 67; mmHg
